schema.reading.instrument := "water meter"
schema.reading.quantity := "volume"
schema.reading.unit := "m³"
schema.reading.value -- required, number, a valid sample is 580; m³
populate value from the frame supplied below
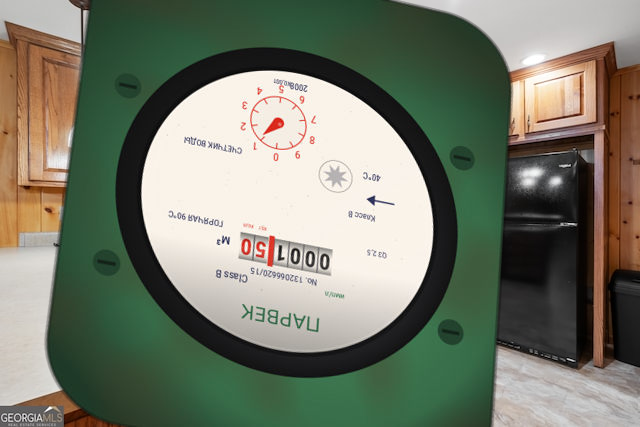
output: 1.501; m³
